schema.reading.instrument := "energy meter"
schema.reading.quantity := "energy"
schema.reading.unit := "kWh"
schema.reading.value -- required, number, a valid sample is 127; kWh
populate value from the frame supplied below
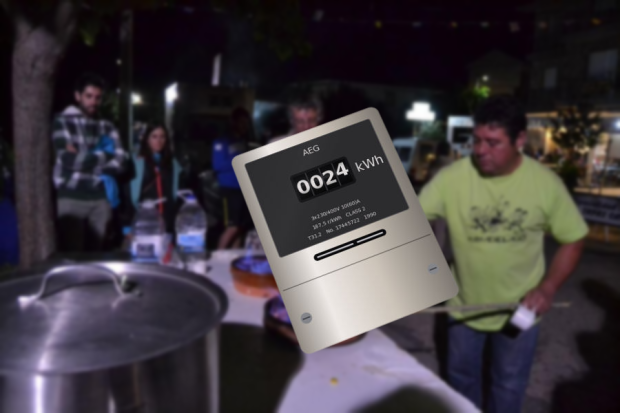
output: 24; kWh
